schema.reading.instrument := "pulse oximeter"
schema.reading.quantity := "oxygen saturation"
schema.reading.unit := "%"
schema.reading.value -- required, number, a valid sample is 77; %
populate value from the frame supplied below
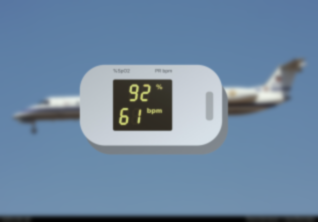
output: 92; %
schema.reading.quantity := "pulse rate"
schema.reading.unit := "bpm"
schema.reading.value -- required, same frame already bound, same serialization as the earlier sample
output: 61; bpm
